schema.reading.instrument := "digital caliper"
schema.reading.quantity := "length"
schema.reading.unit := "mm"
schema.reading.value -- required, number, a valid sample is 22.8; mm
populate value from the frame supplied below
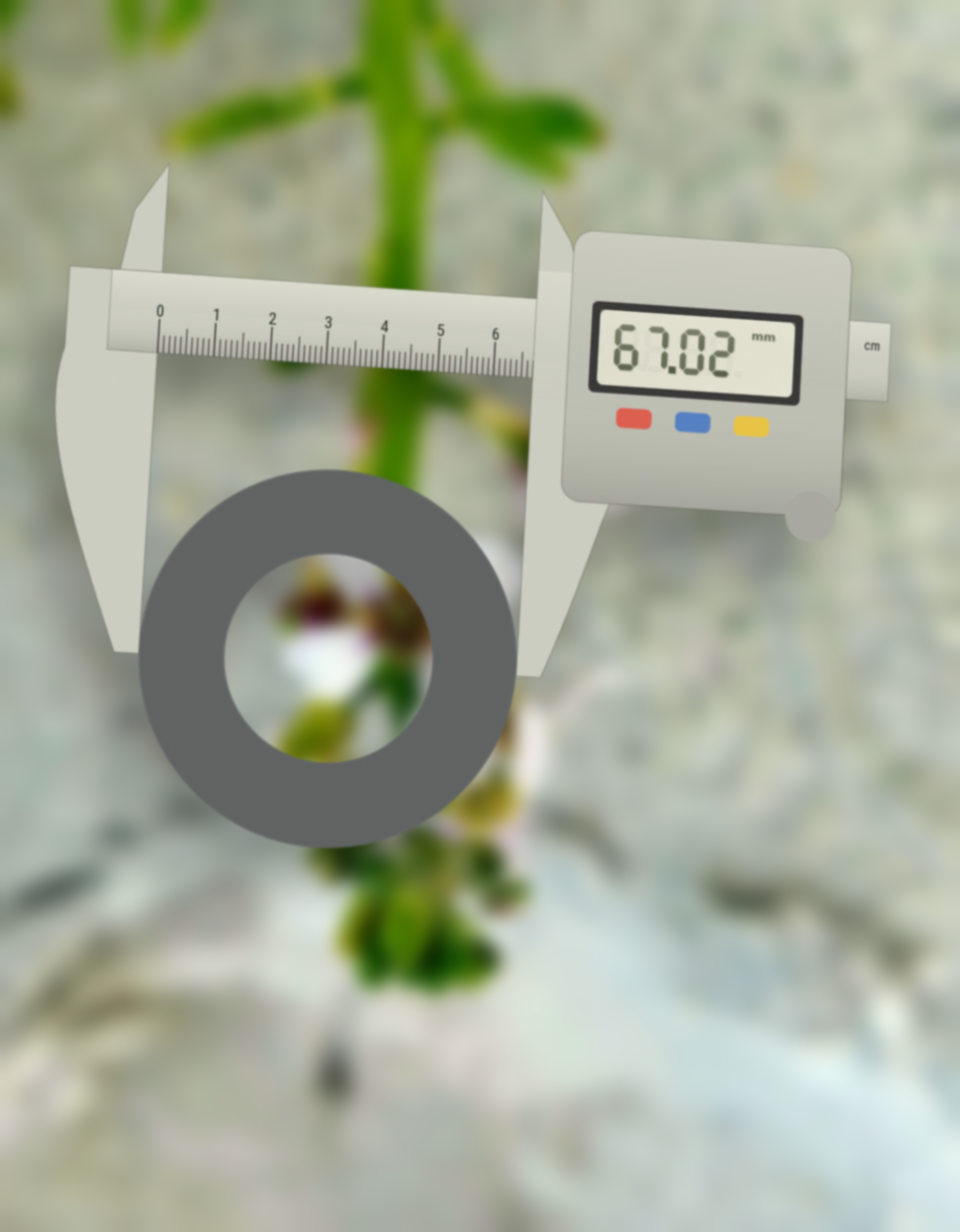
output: 67.02; mm
